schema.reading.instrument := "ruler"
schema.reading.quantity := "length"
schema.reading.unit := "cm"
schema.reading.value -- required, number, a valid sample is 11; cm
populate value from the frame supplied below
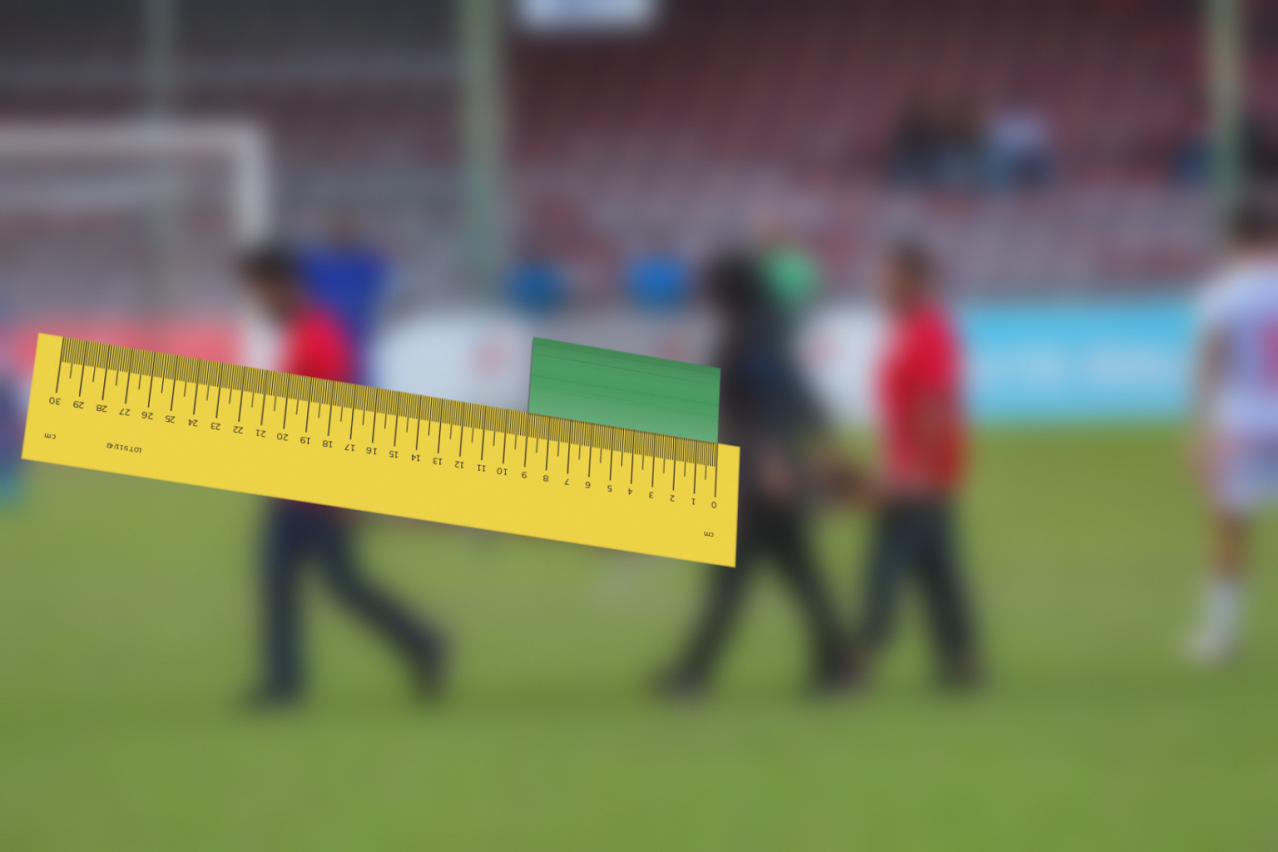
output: 9; cm
